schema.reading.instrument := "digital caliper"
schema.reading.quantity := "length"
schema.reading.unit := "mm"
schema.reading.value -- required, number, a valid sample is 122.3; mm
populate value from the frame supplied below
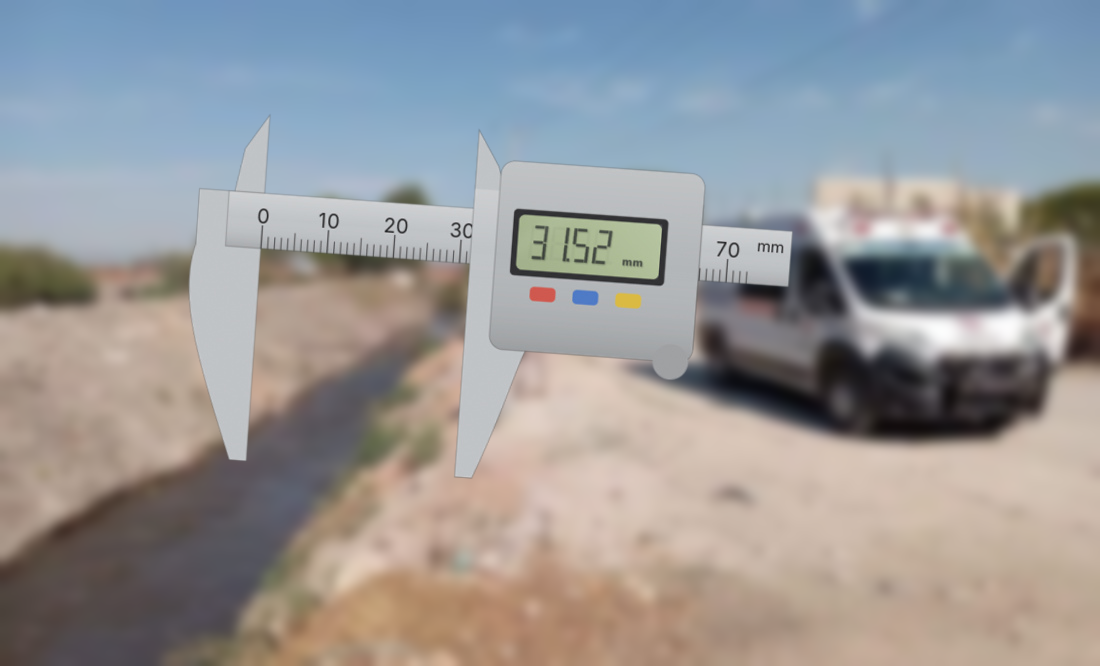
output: 31.52; mm
